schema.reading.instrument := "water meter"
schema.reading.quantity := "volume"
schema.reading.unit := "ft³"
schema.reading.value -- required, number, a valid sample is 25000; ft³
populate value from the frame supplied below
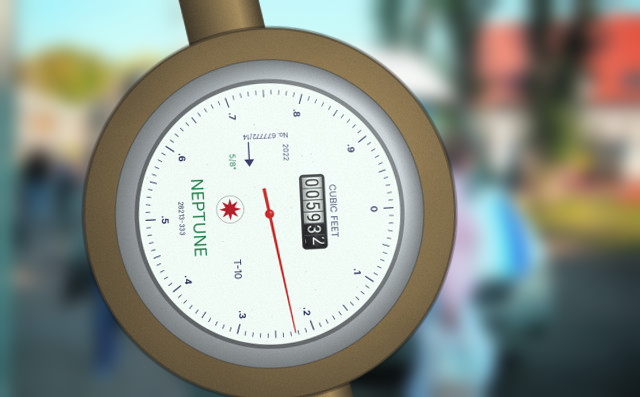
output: 5932.22; ft³
